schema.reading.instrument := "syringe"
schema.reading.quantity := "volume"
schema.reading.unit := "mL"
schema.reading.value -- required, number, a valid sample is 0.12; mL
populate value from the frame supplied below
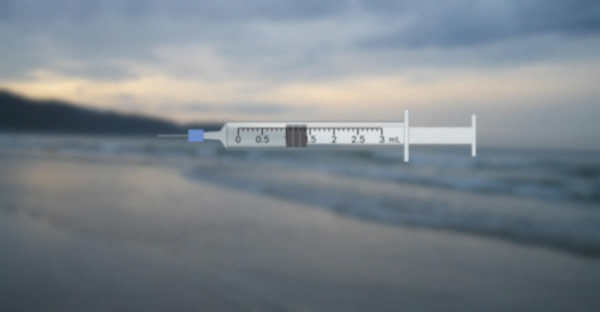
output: 1; mL
